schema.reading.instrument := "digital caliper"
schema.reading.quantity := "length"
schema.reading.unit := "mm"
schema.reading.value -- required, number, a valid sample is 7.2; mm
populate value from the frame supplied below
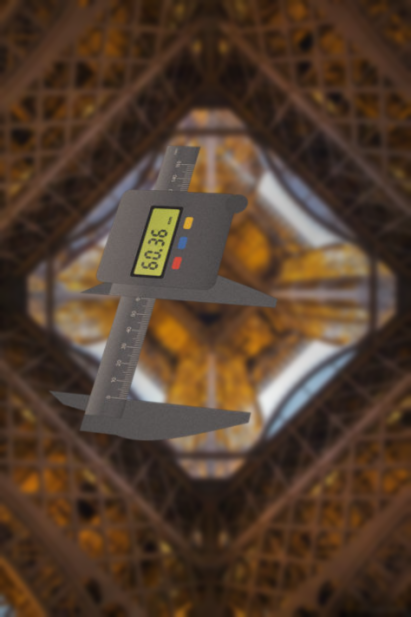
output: 60.36; mm
